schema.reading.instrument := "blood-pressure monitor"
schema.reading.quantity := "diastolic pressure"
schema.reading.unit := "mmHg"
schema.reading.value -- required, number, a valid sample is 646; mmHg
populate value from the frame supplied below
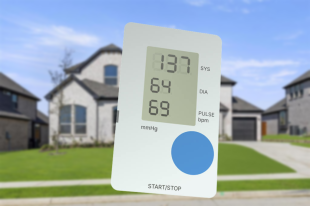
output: 64; mmHg
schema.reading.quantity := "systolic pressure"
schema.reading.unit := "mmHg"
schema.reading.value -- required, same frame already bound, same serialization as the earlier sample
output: 137; mmHg
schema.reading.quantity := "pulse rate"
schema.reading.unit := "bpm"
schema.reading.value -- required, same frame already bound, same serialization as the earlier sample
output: 69; bpm
